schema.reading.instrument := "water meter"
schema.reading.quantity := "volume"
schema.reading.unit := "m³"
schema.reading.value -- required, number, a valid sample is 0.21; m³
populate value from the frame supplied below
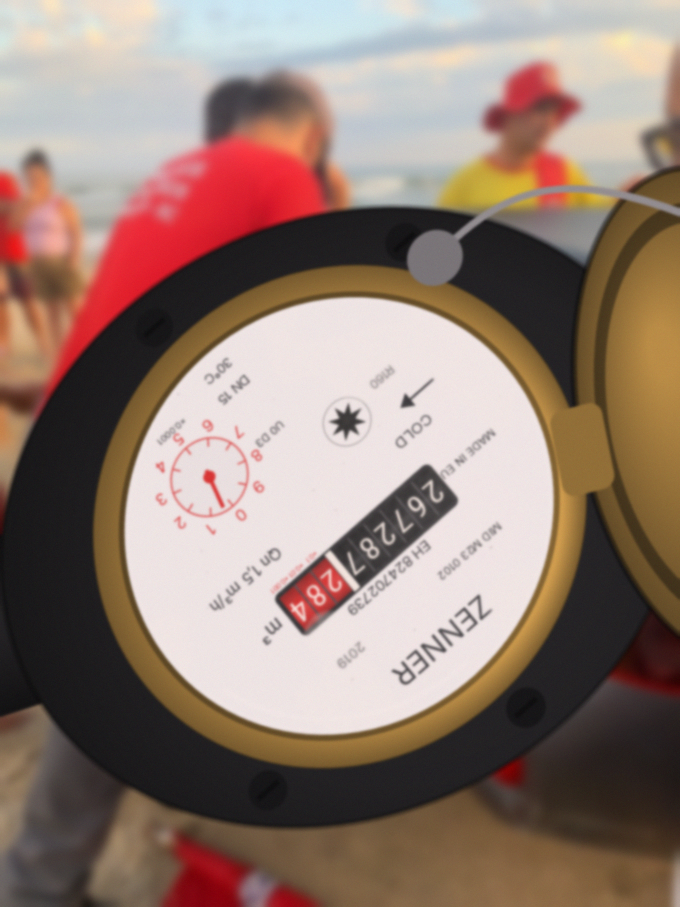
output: 267287.2840; m³
